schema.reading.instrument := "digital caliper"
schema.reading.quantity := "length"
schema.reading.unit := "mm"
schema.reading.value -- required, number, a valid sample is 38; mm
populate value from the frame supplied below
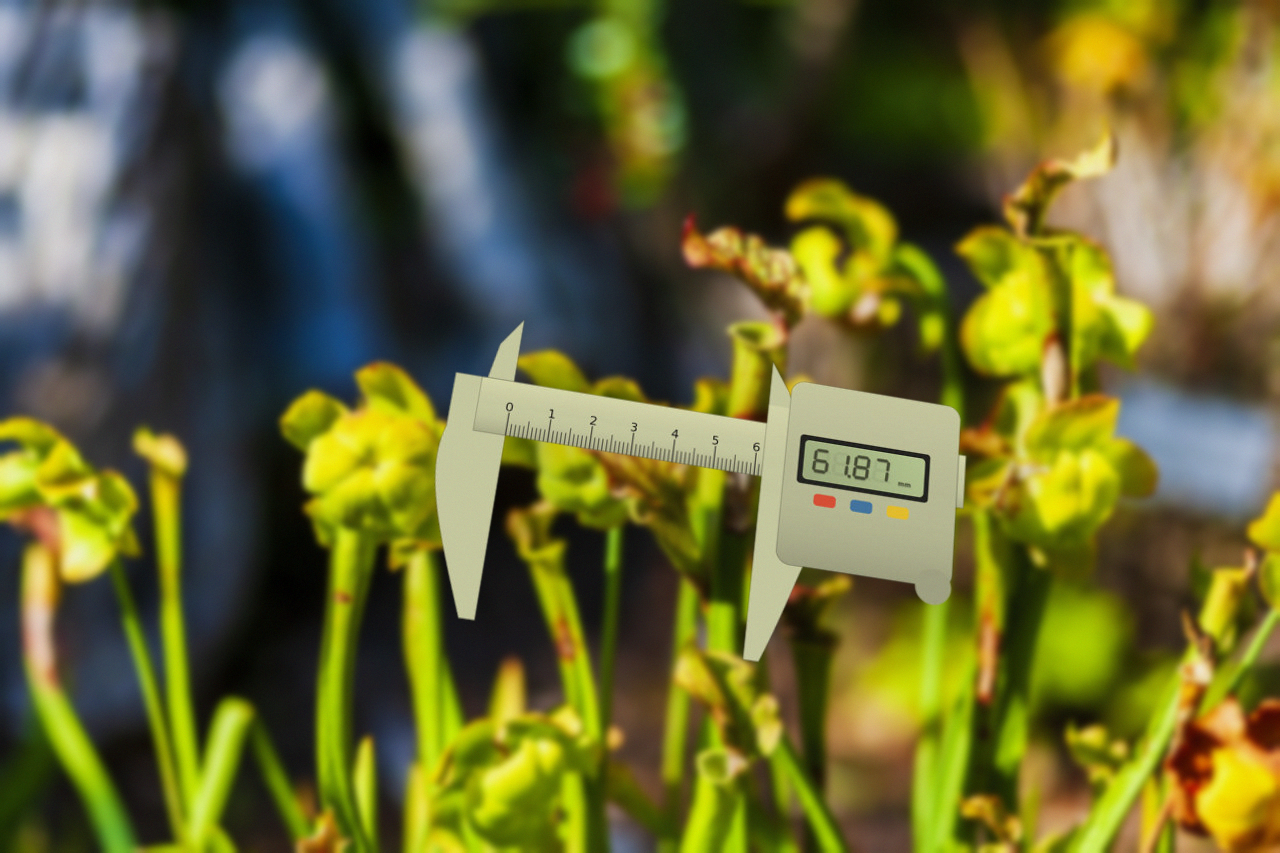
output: 61.87; mm
